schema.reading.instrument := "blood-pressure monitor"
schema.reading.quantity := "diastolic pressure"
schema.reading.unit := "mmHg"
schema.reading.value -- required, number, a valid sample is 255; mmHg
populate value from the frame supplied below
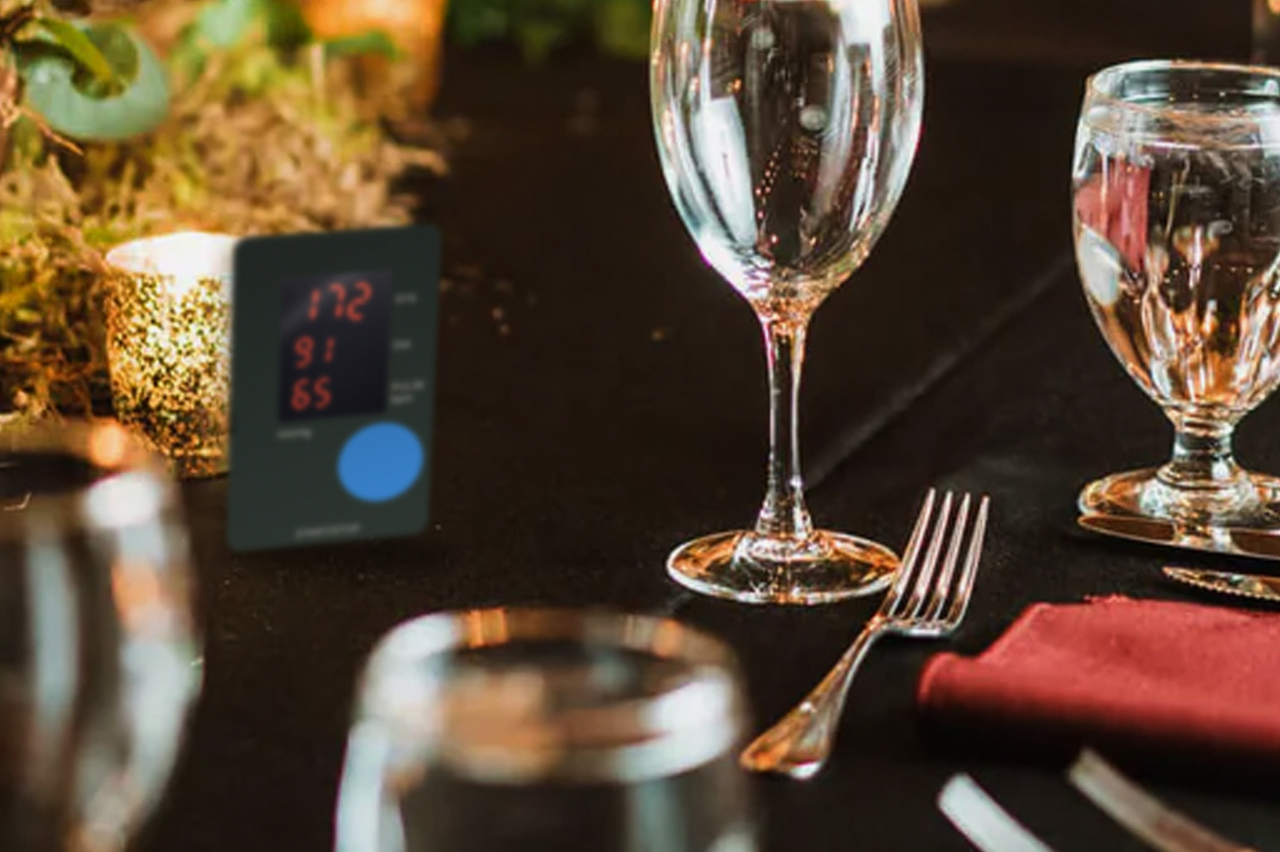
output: 91; mmHg
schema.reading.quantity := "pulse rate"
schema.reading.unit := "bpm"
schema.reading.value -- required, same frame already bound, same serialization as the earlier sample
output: 65; bpm
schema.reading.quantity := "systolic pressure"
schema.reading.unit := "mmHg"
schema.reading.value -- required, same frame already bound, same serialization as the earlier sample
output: 172; mmHg
